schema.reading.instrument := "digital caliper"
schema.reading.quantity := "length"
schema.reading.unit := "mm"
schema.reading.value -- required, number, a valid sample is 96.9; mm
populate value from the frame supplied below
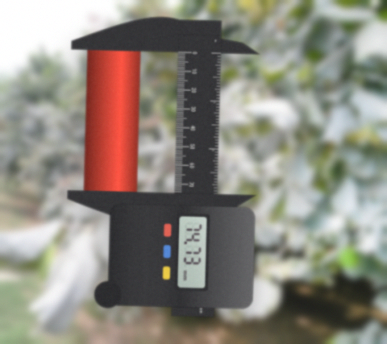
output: 74.73; mm
